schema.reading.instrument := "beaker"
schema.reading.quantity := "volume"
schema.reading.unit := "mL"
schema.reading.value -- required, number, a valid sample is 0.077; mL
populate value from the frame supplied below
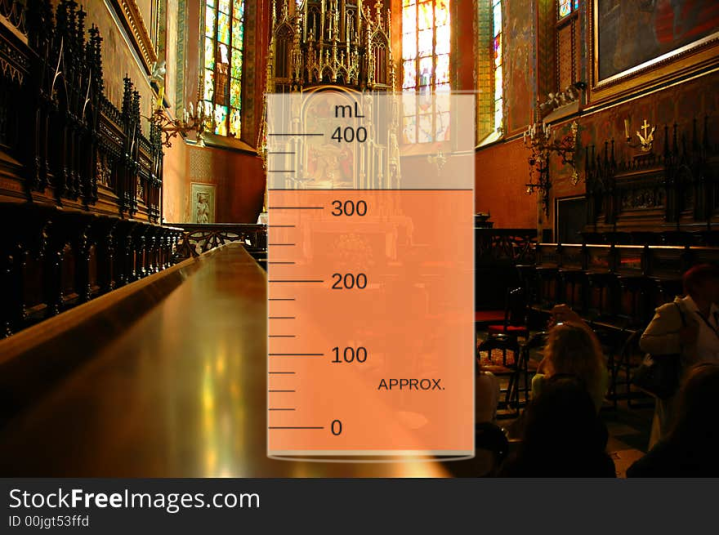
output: 325; mL
